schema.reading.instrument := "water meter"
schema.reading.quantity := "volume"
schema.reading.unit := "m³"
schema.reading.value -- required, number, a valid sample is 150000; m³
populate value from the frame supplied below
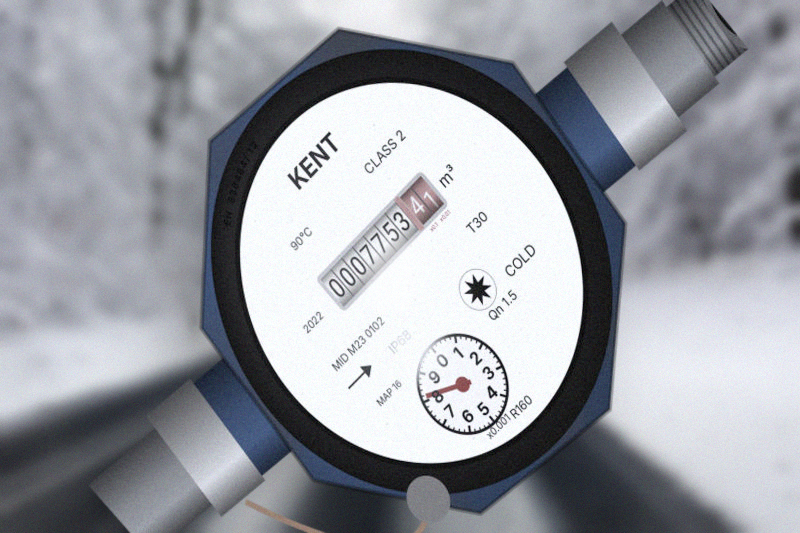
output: 7753.408; m³
